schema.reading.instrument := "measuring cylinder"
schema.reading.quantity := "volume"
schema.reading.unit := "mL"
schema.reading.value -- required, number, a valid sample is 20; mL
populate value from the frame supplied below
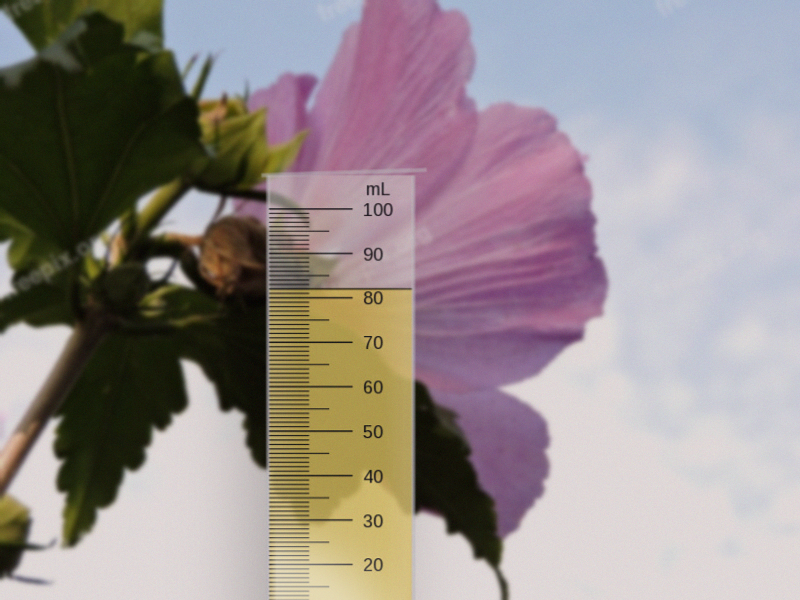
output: 82; mL
